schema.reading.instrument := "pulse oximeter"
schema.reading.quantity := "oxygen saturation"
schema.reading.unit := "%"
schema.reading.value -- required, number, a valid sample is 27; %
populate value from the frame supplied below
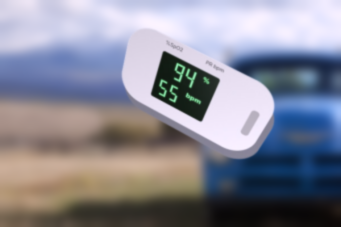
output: 94; %
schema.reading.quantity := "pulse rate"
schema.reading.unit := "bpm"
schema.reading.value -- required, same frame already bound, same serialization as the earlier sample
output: 55; bpm
